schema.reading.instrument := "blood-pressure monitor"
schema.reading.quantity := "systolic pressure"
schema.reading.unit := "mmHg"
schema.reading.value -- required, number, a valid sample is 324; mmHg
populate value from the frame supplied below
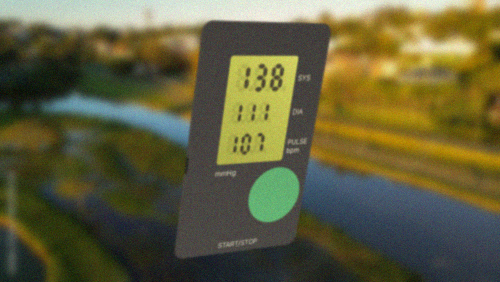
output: 138; mmHg
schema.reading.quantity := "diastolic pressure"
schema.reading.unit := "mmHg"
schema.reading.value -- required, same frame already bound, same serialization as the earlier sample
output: 111; mmHg
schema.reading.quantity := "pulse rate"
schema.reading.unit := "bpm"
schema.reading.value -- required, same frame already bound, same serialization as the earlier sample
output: 107; bpm
